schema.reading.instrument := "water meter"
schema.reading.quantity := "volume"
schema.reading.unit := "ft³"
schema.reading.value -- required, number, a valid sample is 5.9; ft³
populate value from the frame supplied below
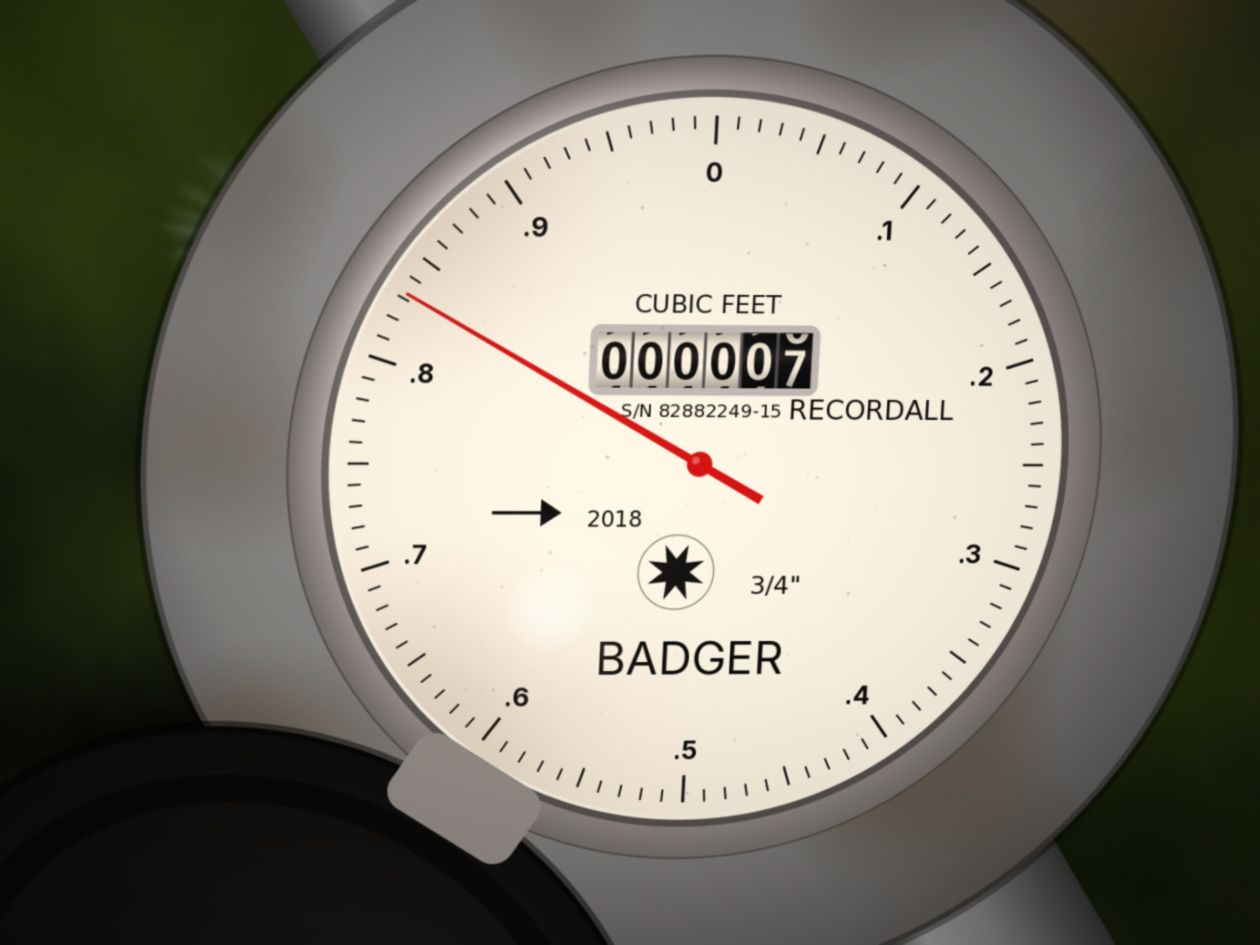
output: 6.83; ft³
